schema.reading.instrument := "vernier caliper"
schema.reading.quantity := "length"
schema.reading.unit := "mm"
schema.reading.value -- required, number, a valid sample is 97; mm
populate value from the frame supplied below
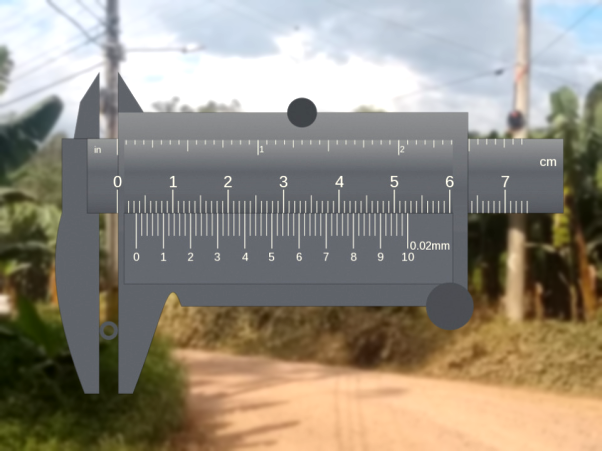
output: 3.4; mm
